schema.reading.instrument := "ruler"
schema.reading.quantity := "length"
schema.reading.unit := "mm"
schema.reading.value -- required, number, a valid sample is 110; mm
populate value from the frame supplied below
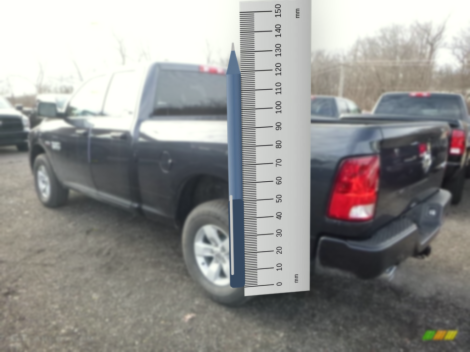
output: 135; mm
